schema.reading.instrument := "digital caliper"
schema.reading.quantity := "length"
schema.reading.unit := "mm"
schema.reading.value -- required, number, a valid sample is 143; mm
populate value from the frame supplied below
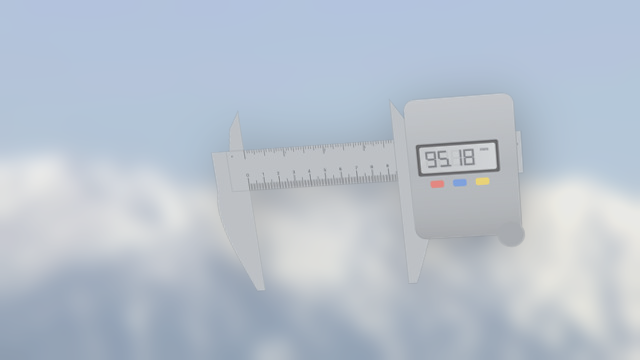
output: 95.18; mm
